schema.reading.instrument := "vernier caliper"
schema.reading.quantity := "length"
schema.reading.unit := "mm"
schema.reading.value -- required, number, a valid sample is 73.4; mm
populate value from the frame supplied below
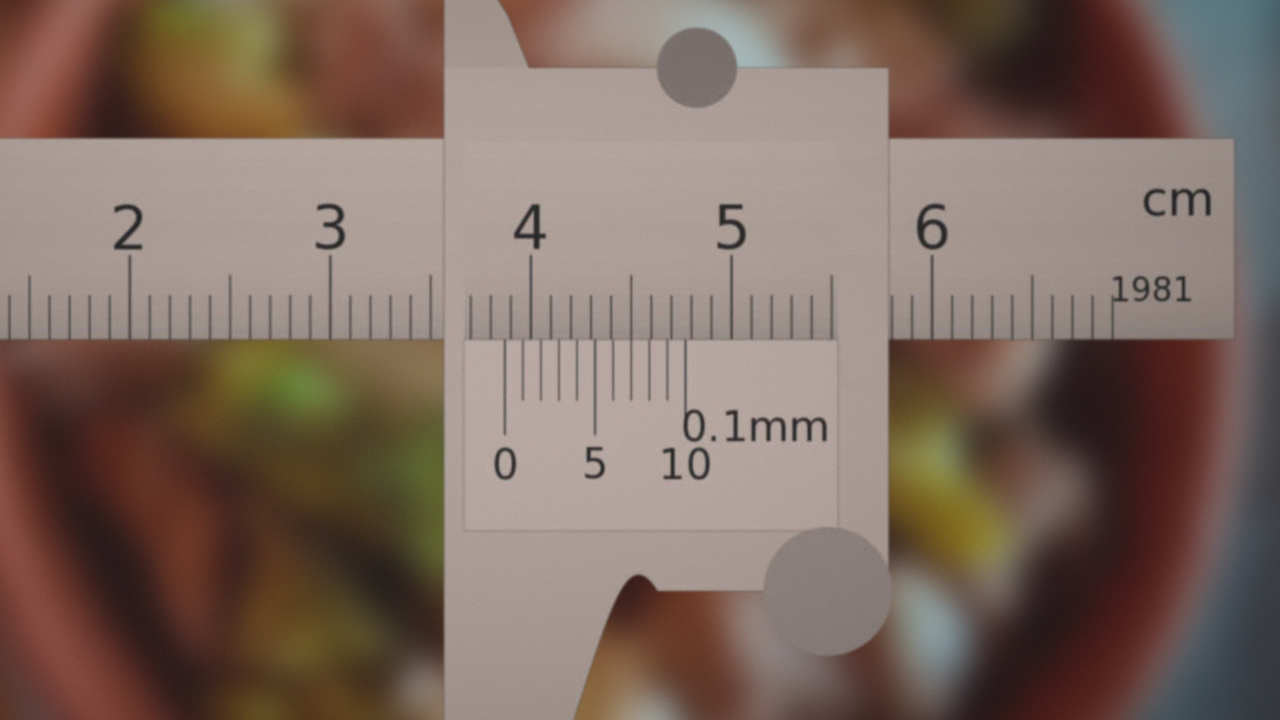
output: 38.7; mm
